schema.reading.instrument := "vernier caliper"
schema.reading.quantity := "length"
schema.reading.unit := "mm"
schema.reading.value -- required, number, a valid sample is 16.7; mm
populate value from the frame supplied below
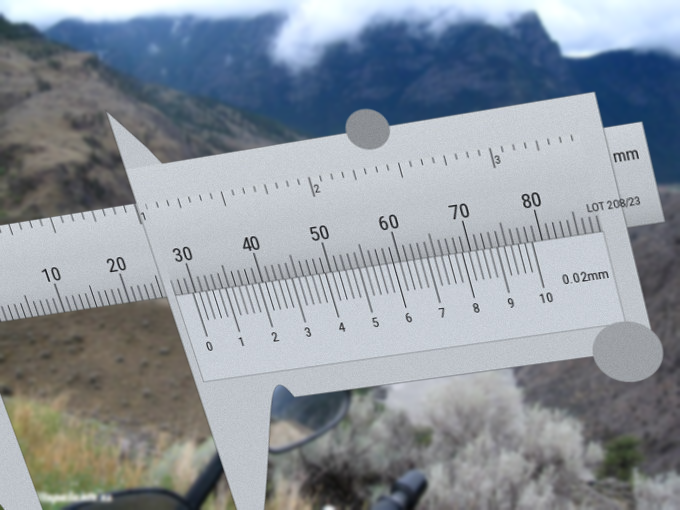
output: 29.6; mm
